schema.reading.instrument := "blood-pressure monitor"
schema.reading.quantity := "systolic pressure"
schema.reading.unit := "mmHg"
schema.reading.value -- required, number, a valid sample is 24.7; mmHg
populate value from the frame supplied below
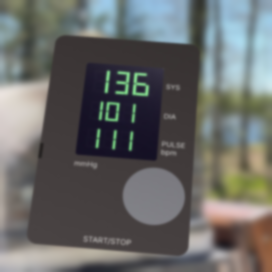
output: 136; mmHg
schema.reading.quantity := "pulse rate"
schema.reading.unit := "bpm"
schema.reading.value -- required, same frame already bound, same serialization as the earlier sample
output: 111; bpm
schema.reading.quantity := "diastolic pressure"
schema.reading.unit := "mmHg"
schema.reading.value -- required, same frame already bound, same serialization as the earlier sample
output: 101; mmHg
